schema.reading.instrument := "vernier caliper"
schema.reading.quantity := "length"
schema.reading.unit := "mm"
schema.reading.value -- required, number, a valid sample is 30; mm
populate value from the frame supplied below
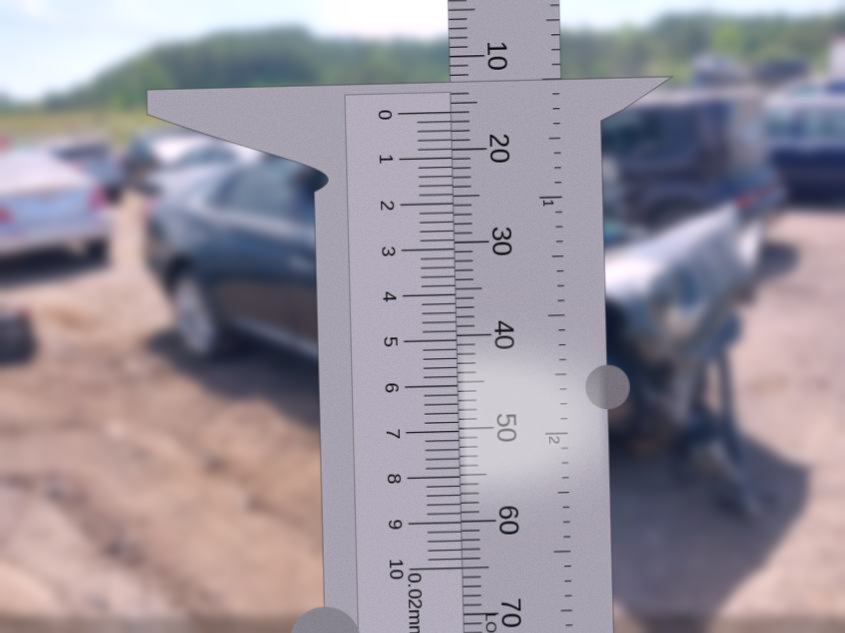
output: 16.0; mm
